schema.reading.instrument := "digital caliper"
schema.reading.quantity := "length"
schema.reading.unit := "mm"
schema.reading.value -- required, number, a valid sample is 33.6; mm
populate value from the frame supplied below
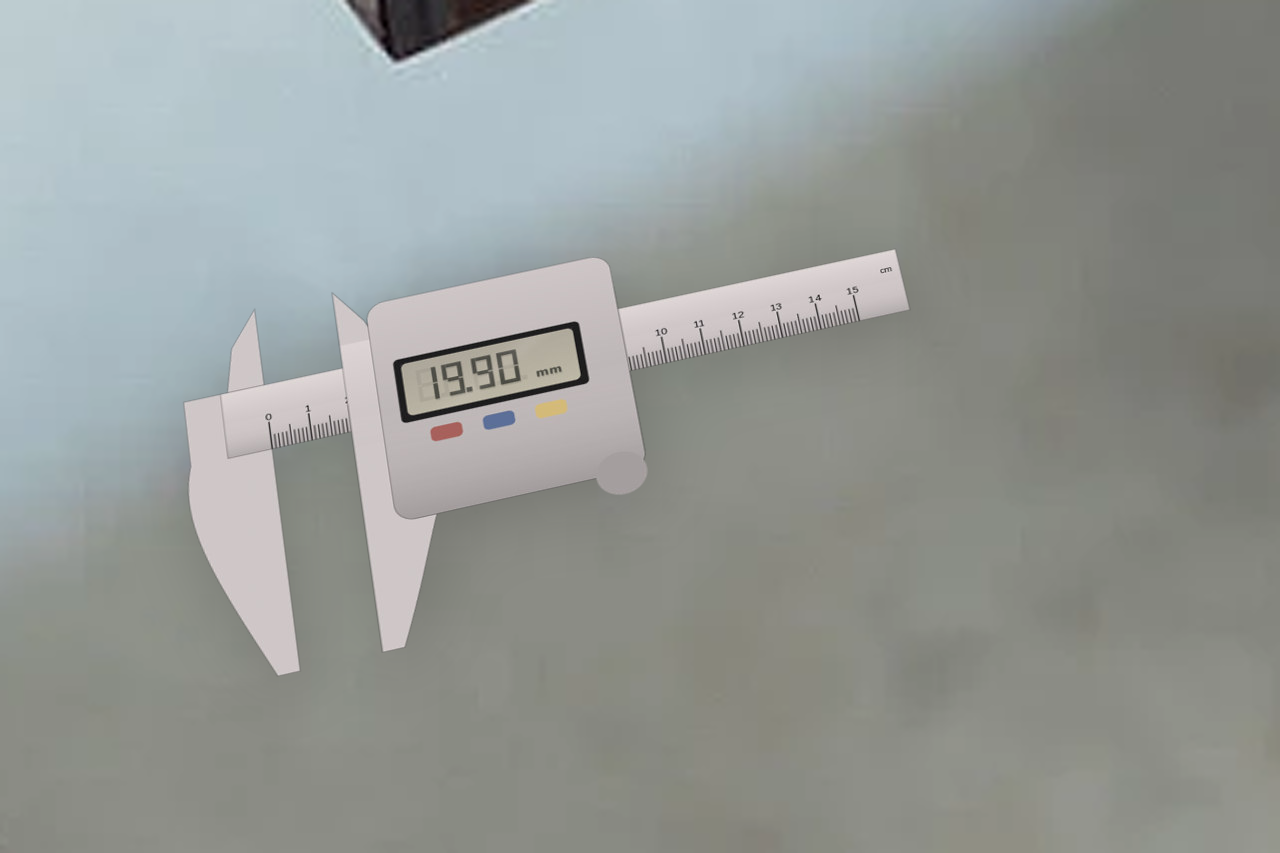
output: 19.90; mm
